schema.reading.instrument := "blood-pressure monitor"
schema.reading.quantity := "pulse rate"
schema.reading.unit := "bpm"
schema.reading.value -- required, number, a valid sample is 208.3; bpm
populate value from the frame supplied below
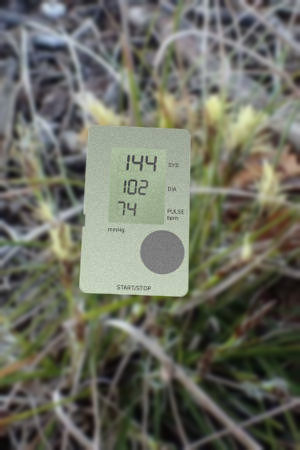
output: 74; bpm
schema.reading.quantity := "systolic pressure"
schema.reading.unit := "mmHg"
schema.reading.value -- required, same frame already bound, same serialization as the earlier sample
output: 144; mmHg
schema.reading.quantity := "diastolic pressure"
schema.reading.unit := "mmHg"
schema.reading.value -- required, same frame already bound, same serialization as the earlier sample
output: 102; mmHg
